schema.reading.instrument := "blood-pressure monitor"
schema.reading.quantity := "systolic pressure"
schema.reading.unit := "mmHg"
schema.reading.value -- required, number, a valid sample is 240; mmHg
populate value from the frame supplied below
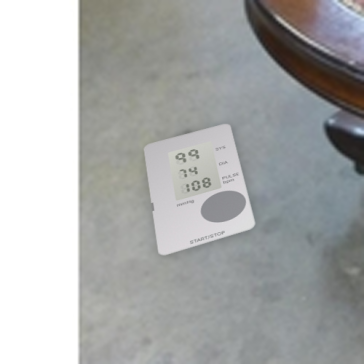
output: 99; mmHg
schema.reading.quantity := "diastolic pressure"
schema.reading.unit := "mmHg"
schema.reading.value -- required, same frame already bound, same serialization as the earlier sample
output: 74; mmHg
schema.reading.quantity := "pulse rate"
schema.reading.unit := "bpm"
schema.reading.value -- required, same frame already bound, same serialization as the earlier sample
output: 108; bpm
